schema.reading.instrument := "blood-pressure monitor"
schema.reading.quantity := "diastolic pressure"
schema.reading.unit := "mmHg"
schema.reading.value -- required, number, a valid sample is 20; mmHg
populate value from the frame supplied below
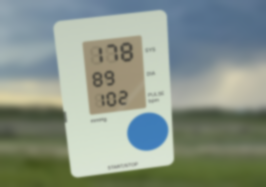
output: 89; mmHg
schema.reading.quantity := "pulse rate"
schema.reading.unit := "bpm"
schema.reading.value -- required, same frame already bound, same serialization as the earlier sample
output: 102; bpm
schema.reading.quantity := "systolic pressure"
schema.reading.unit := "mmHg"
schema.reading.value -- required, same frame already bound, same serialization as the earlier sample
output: 178; mmHg
